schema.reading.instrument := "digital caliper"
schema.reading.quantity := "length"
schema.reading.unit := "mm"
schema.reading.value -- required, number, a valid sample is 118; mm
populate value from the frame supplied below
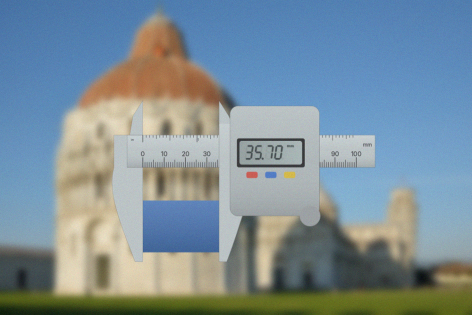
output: 35.70; mm
